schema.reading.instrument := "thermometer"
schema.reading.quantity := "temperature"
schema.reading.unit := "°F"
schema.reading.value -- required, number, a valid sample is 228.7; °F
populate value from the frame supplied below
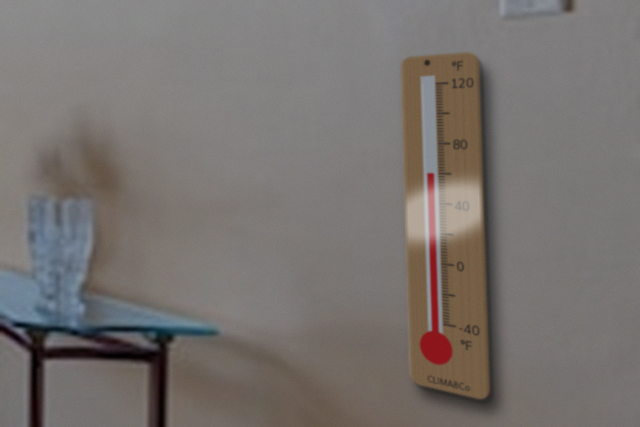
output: 60; °F
